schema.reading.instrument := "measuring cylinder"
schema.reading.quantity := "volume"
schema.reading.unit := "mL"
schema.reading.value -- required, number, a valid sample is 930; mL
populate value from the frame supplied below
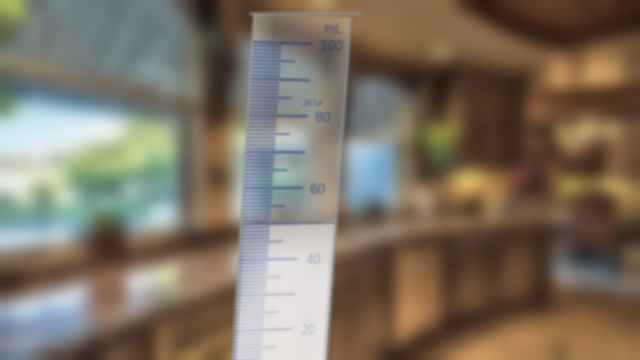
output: 50; mL
